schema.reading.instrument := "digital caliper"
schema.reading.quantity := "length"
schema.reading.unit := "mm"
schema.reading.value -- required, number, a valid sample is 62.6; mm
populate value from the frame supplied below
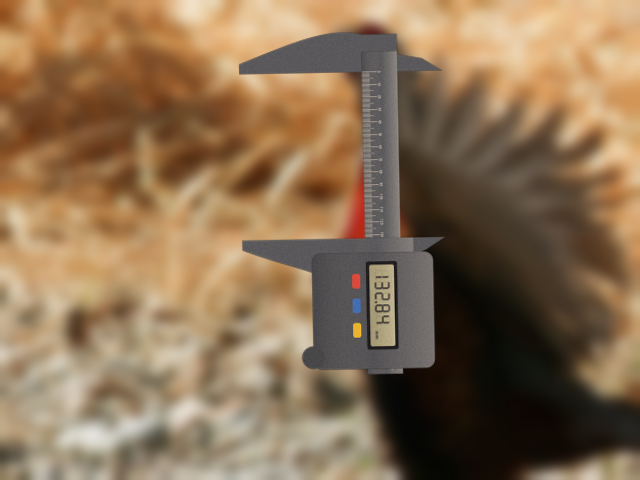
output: 132.84; mm
